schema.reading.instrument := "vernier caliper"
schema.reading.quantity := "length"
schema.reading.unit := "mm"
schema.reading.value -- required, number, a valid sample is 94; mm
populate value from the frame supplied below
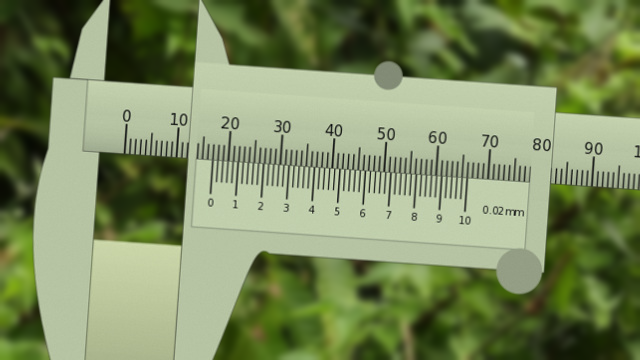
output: 17.0; mm
